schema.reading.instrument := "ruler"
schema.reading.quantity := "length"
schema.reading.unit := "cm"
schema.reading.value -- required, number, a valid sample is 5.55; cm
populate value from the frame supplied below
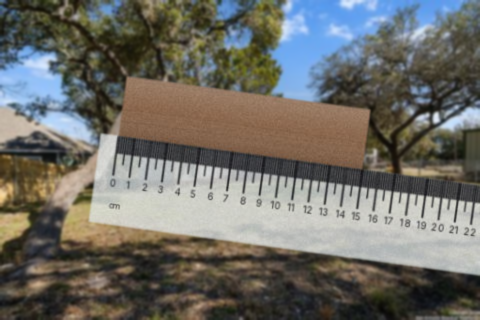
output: 15; cm
